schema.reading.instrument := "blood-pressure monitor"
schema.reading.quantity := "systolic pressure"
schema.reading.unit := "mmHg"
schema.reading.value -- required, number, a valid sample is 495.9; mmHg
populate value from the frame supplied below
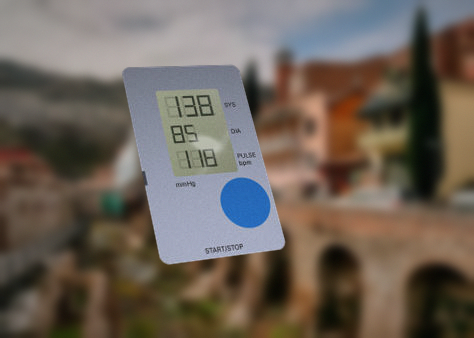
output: 138; mmHg
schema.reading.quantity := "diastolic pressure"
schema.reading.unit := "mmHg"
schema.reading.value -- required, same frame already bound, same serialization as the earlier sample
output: 85; mmHg
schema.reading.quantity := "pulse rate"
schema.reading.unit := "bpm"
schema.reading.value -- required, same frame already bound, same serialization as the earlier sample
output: 118; bpm
